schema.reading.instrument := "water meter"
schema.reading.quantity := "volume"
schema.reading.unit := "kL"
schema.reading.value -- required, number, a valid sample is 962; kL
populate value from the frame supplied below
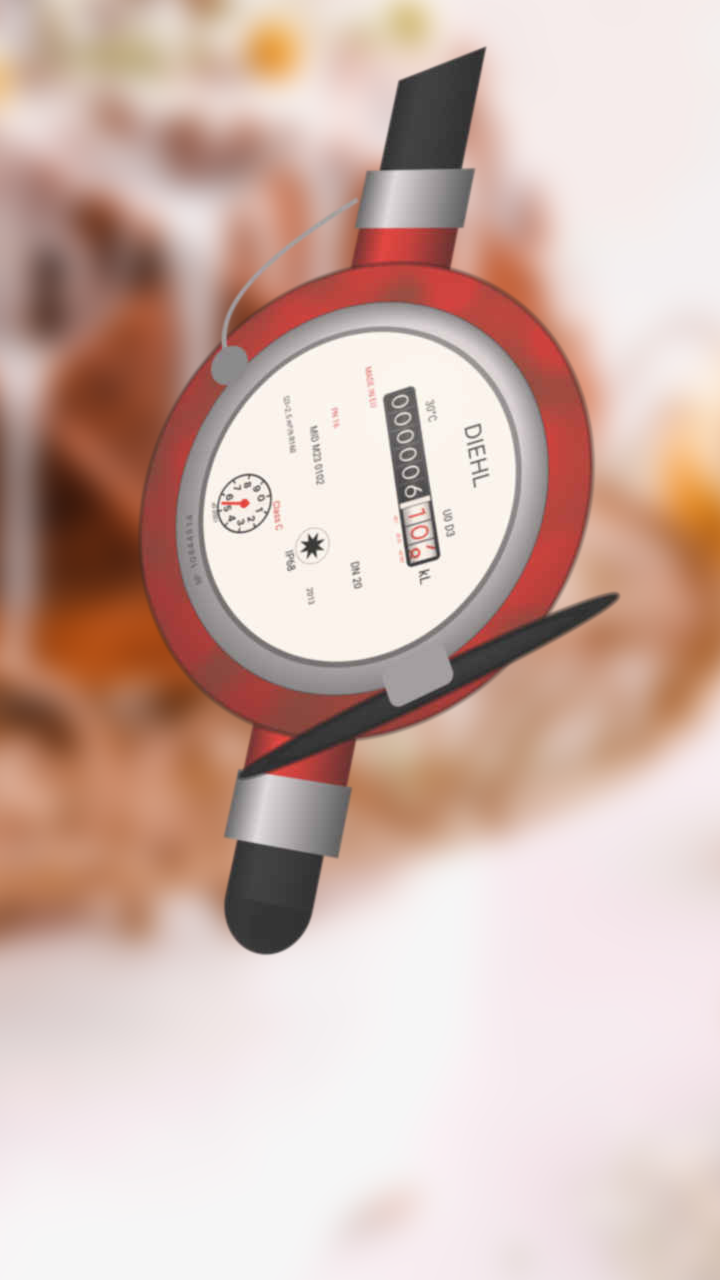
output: 6.1075; kL
